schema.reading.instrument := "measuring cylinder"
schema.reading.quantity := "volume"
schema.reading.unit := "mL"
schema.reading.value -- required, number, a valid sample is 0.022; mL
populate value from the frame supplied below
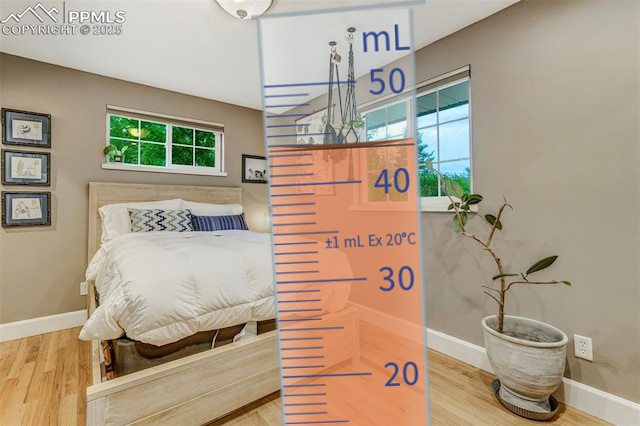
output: 43.5; mL
